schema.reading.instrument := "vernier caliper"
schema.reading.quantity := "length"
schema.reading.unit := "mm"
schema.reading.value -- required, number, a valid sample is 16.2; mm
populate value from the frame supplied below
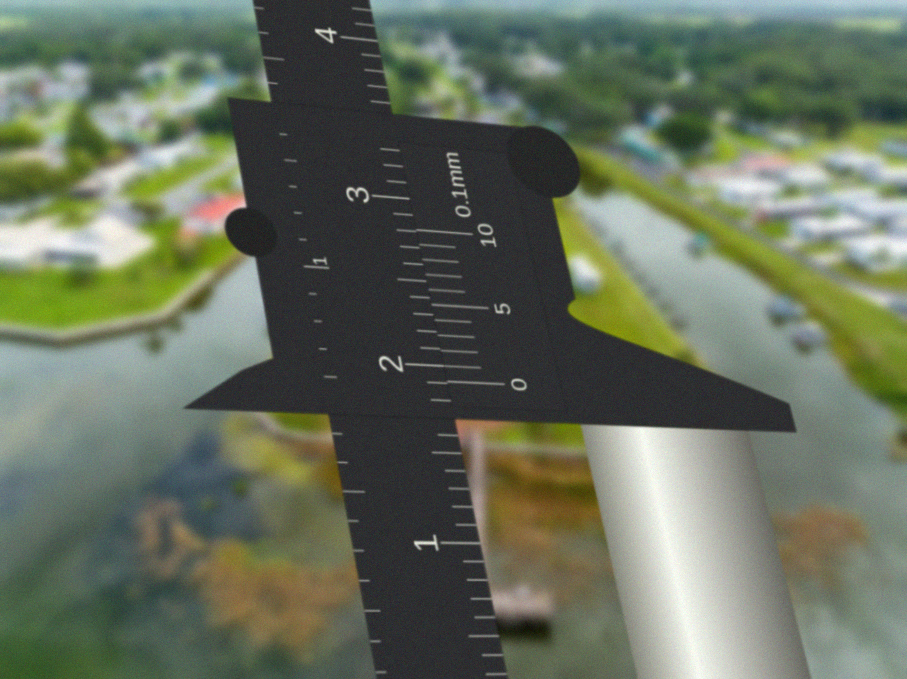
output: 19.1; mm
